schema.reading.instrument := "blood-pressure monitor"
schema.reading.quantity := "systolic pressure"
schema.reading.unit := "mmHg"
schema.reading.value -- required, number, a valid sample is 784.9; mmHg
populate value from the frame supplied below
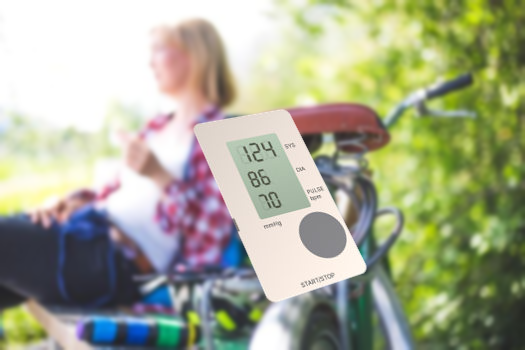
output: 124; mmHg
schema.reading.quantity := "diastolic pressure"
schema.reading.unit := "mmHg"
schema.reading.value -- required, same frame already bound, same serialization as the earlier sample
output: 86; mmHg
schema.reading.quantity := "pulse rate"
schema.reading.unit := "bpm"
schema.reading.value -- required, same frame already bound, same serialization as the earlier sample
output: 70; bpm
